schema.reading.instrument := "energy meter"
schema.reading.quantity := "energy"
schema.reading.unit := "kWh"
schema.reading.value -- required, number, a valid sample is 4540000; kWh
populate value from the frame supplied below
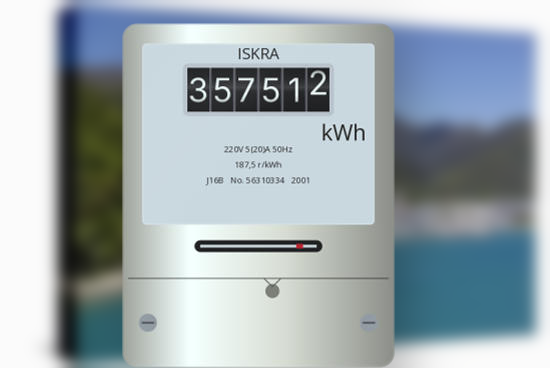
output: 357512; kWh
